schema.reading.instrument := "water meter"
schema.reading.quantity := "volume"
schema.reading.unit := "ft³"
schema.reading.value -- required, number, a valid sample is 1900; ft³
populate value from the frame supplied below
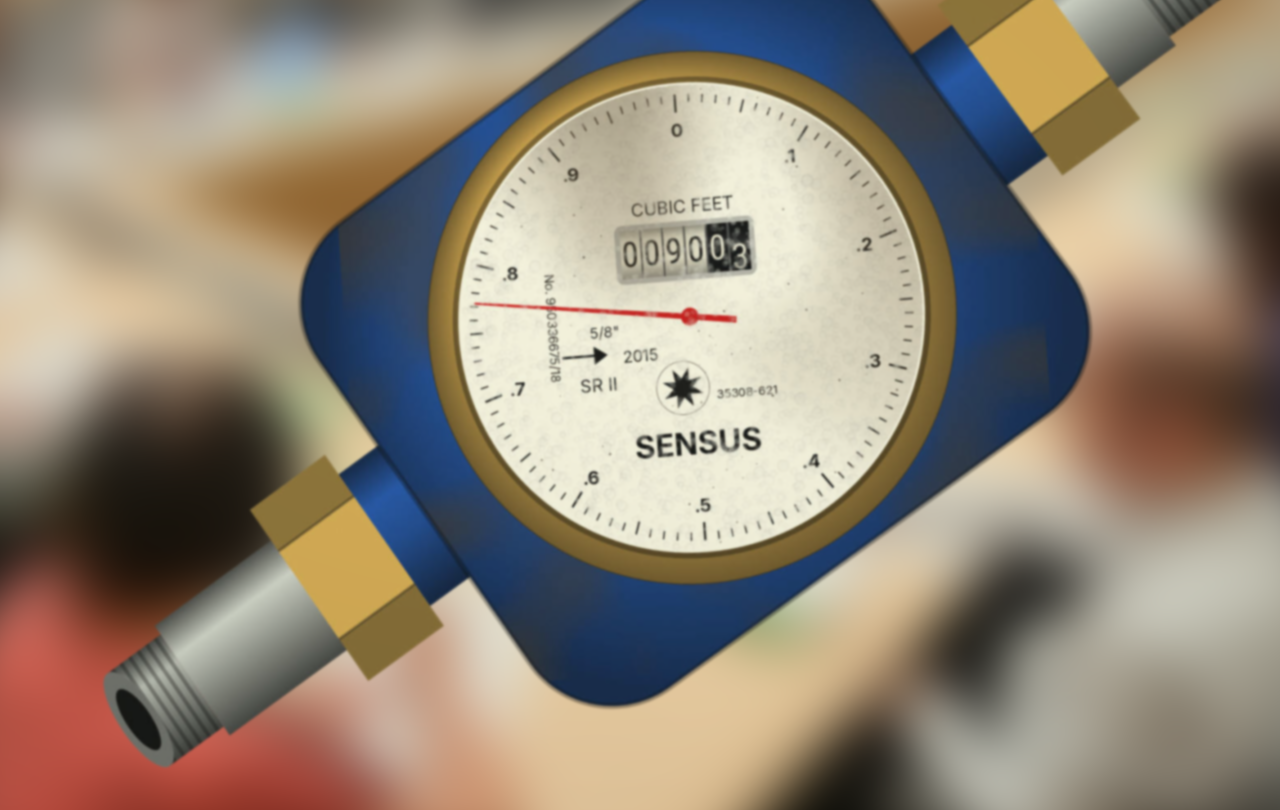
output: 9002.77; ft³
